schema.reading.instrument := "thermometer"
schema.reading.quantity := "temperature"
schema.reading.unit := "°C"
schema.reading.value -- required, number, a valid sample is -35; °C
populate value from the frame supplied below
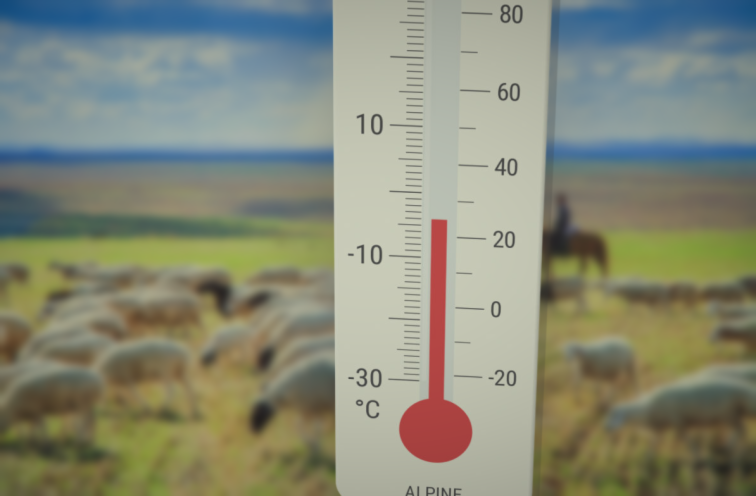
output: -4; °C
